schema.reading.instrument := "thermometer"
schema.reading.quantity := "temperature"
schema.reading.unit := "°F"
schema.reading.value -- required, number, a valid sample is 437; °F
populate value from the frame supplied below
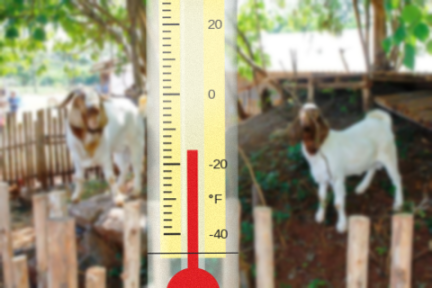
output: -16; °F
